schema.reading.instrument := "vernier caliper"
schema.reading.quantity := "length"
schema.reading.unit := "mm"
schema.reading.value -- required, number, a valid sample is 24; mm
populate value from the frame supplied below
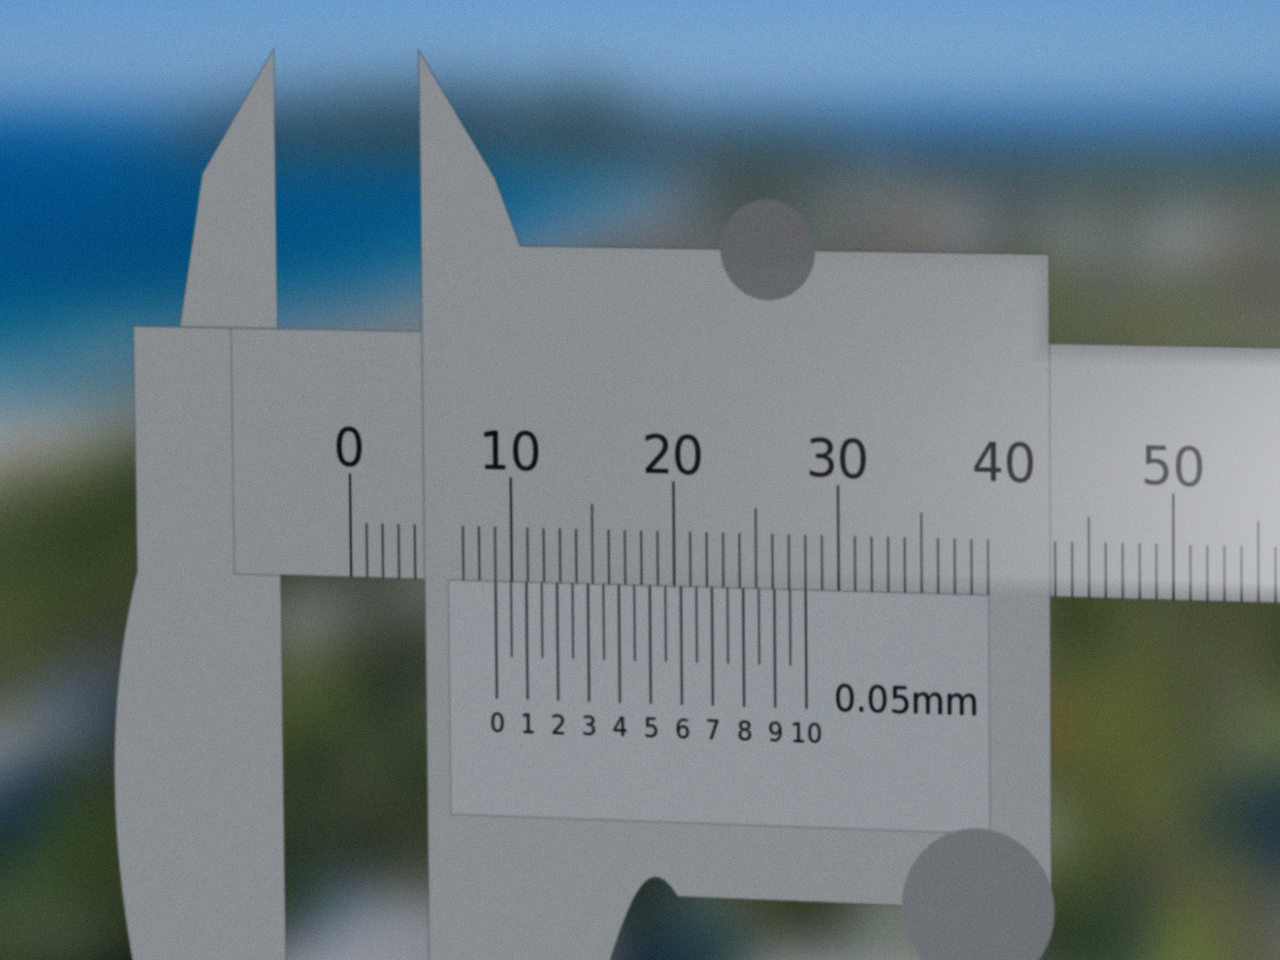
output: 9.0; mm
